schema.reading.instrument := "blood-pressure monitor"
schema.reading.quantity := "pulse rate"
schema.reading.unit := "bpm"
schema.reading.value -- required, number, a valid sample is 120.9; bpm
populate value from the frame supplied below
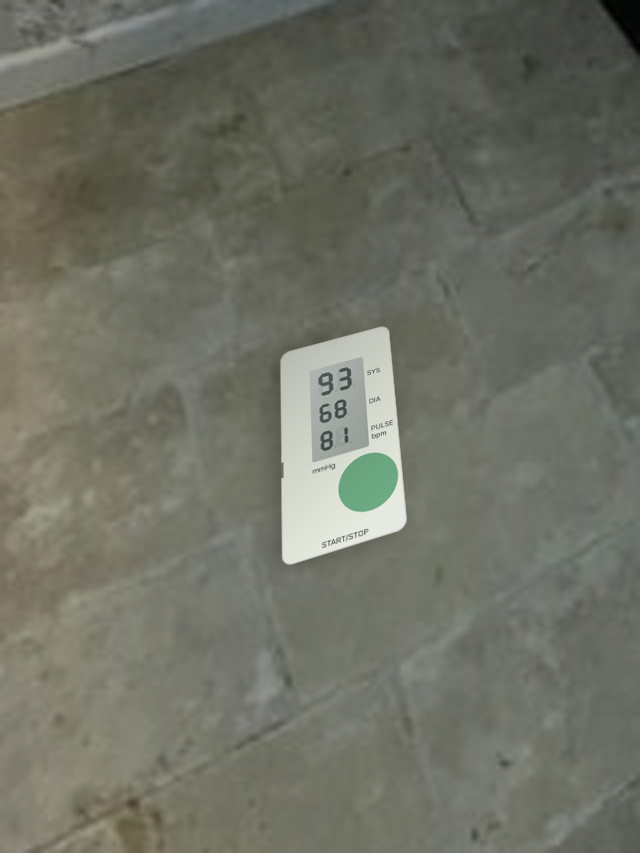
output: 81; bpm
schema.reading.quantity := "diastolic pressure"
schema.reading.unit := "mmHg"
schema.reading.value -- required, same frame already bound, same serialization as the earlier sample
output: 68; mmHg
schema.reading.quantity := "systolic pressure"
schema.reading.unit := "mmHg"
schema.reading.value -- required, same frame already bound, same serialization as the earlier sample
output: 93; mmHg
